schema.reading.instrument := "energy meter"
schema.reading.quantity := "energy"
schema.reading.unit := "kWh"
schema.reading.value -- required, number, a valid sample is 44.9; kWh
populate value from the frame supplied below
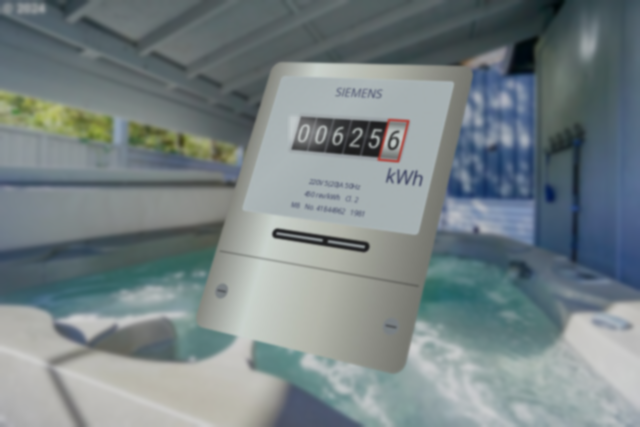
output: 625.6; kWh
